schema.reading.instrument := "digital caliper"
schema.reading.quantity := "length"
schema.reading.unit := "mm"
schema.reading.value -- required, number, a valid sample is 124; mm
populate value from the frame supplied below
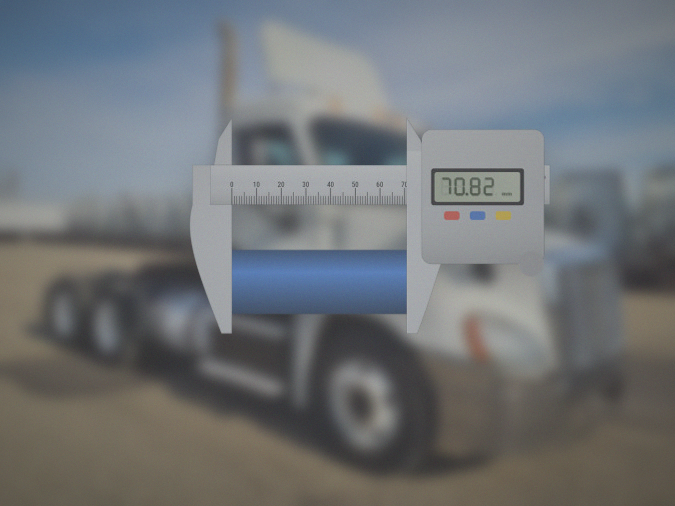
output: 70.82; mm
